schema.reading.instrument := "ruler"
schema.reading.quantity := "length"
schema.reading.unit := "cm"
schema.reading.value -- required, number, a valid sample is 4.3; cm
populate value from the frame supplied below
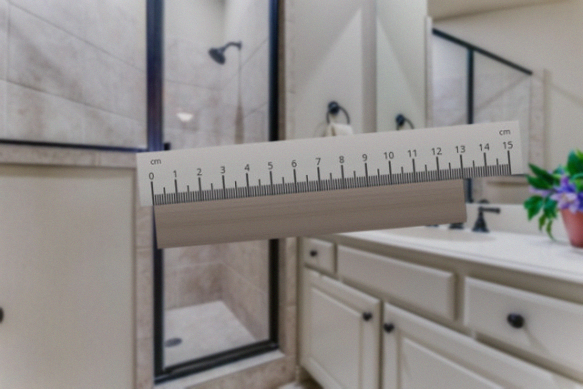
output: 13; cm
